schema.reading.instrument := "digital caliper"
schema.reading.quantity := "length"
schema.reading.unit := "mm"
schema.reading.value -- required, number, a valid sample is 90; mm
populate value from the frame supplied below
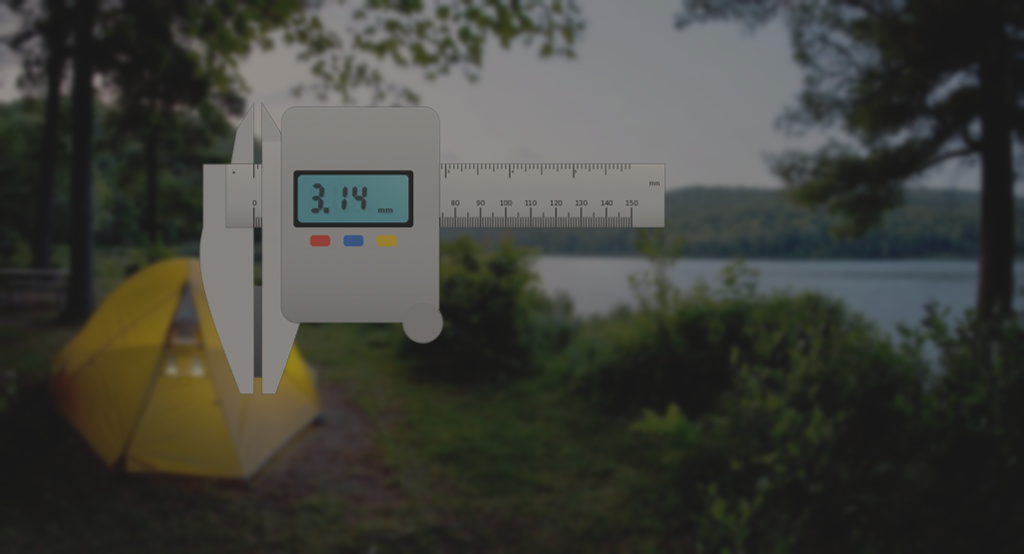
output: 3.14; mm
